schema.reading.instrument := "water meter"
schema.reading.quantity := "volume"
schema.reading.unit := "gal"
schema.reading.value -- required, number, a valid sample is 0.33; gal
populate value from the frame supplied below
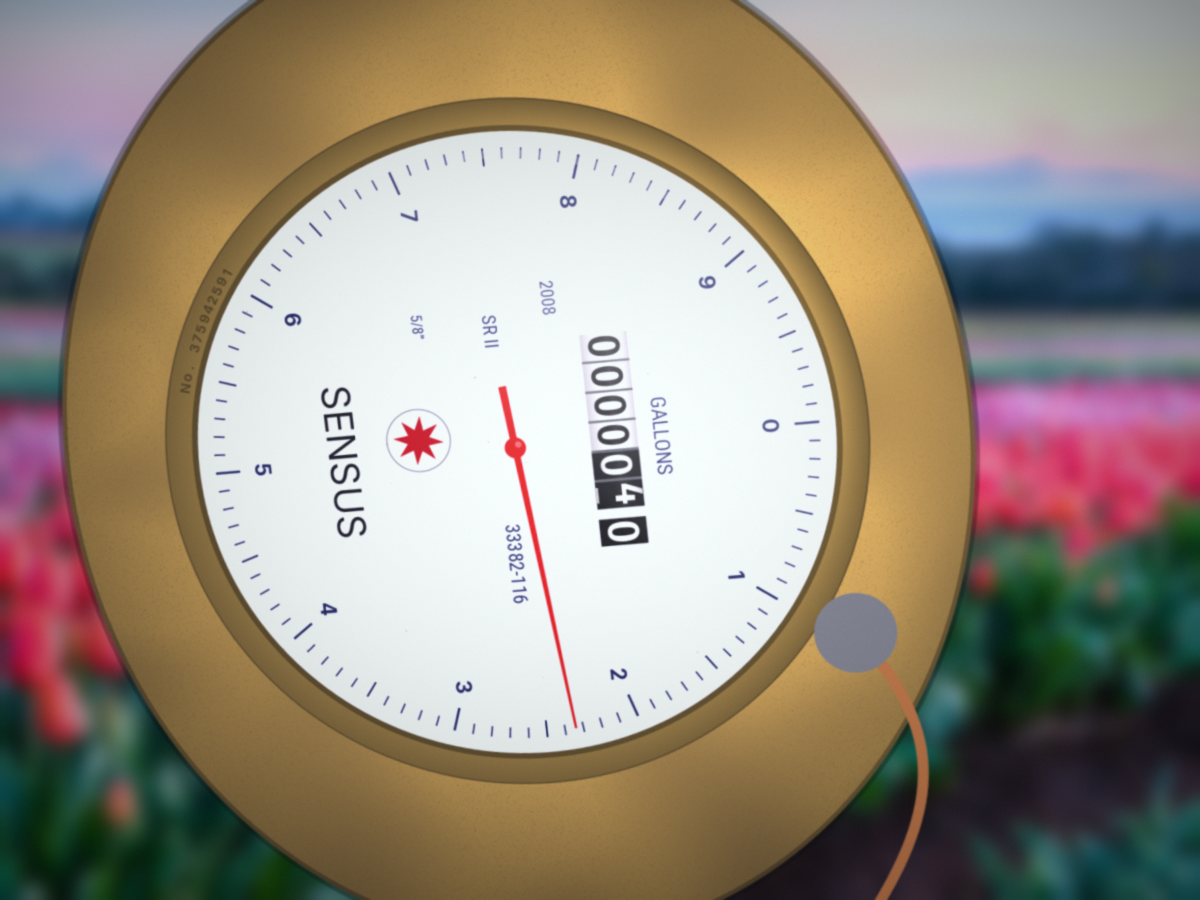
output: 42.3; gal
